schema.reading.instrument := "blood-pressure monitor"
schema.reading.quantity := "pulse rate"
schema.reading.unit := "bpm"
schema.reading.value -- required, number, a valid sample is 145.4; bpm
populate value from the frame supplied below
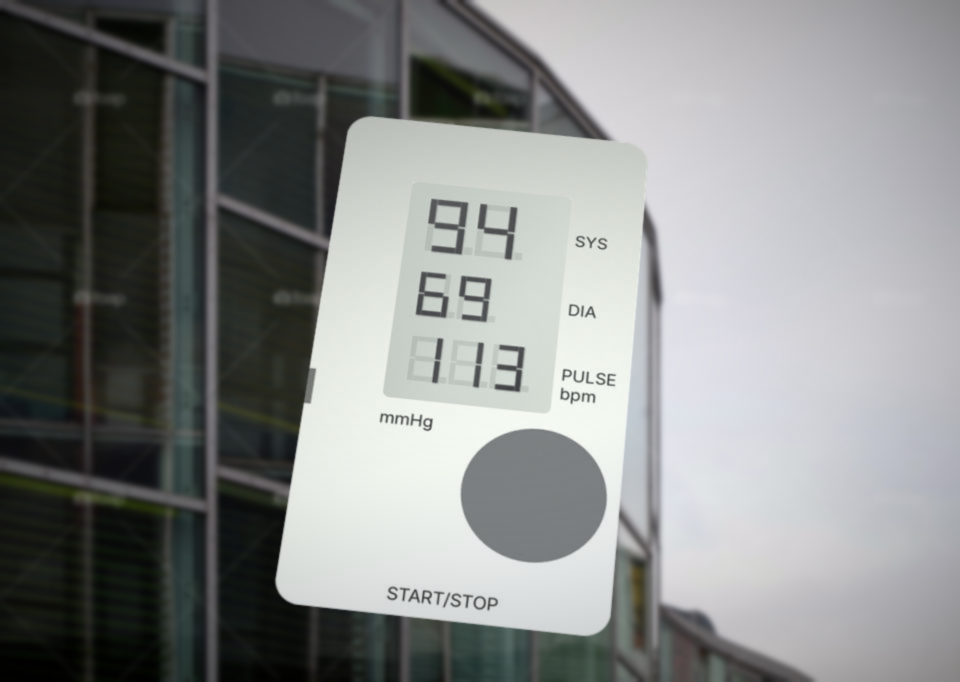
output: 113; bpm
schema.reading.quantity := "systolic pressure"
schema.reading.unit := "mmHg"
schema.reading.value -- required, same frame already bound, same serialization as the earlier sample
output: 94; mmHg
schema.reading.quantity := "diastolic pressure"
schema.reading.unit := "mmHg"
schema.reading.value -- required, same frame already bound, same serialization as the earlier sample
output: 69; mmHg
